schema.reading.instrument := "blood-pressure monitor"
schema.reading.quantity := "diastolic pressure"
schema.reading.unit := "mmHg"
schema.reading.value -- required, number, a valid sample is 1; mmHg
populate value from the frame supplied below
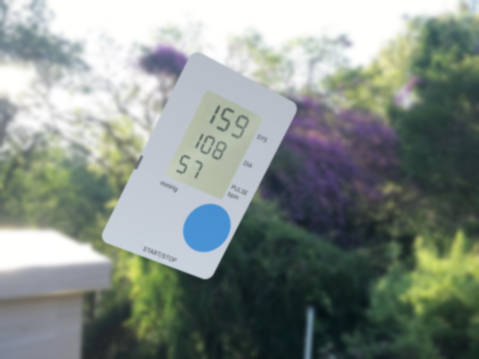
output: 108; mmHg
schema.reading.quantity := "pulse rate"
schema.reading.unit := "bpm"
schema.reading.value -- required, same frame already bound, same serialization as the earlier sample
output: 57; bpm
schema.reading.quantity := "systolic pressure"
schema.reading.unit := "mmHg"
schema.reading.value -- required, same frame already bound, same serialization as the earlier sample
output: 159; mmHg
